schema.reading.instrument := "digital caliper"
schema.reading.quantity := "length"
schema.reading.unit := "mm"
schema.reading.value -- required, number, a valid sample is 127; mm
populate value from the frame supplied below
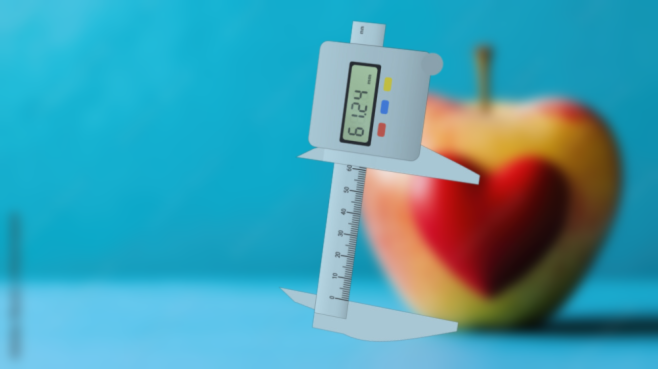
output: 61.24; mm
